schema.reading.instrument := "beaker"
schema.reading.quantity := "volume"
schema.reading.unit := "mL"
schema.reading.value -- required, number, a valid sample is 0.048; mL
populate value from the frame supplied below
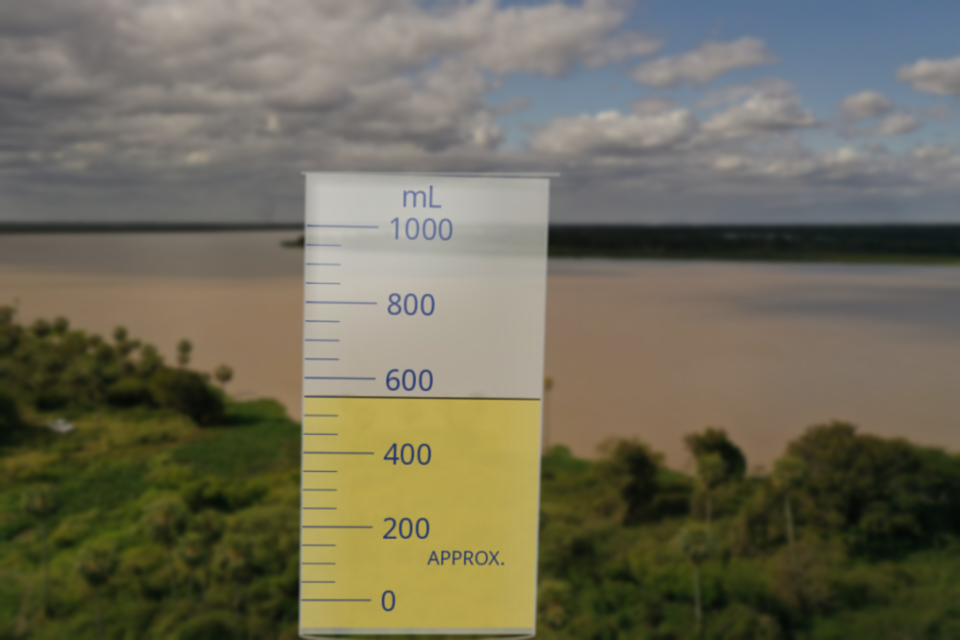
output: 550; mL
